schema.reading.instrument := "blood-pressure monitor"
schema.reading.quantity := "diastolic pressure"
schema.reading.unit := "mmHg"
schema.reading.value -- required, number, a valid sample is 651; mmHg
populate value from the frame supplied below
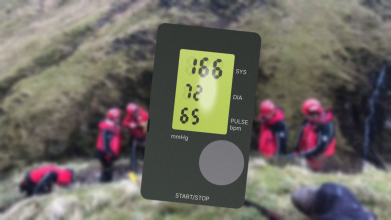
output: 72; mmHg
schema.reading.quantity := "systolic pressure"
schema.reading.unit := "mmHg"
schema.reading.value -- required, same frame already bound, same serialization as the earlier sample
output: 166; mmHg
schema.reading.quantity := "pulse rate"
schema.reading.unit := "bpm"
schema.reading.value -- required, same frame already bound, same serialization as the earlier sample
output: 65; bpm
